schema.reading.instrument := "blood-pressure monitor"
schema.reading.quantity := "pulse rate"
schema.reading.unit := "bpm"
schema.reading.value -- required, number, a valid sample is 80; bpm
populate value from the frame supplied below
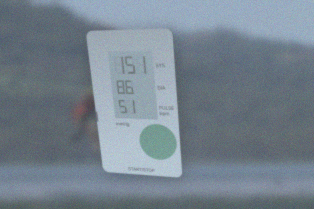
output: 51; bpm
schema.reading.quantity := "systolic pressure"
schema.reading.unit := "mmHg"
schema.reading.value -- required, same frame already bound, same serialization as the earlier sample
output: 151; mmHg
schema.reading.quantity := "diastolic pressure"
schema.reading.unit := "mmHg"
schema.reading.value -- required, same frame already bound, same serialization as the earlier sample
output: 86; mmHg
